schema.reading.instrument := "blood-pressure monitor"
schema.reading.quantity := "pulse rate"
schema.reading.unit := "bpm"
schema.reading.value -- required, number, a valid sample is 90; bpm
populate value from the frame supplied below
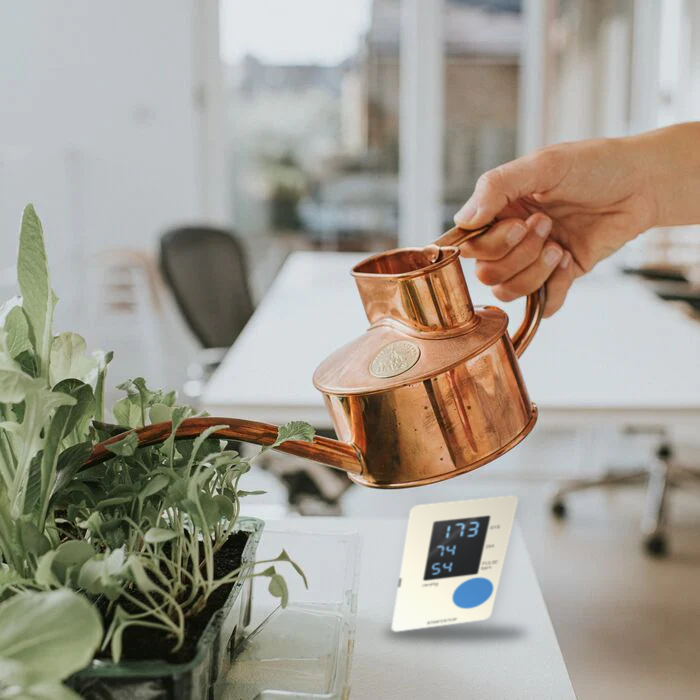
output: 54; bpm
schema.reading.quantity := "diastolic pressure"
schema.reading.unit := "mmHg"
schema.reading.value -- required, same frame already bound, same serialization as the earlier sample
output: 74; mmHg
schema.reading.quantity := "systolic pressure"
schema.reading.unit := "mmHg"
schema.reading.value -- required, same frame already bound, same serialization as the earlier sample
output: 173; mmHg
